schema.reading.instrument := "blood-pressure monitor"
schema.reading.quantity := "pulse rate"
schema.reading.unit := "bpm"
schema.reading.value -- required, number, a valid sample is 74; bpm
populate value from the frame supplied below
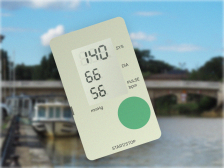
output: 56; bpm
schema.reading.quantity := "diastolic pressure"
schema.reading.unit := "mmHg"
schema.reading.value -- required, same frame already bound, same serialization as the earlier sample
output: 66; mmHg
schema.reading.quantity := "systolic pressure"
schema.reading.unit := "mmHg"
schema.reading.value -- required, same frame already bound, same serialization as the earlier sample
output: 140; mmHg
